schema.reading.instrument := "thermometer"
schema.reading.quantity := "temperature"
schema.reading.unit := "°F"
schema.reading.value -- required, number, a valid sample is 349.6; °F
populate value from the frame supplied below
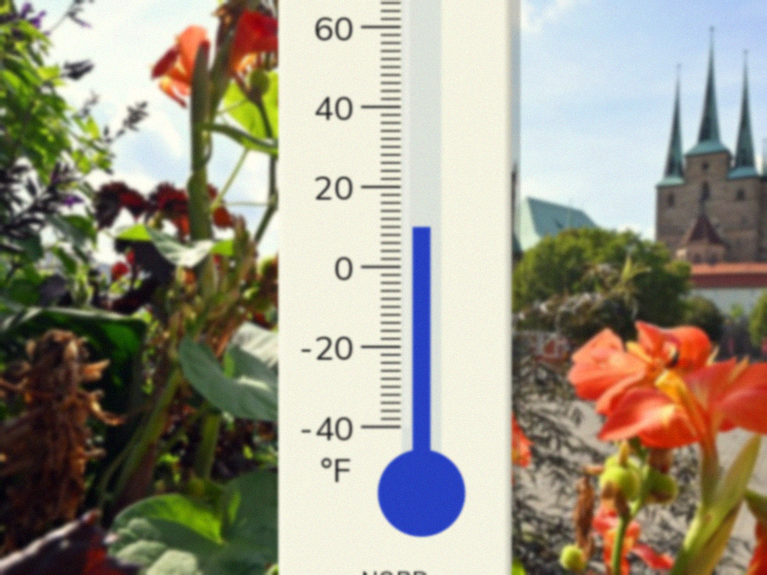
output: 10; °F
